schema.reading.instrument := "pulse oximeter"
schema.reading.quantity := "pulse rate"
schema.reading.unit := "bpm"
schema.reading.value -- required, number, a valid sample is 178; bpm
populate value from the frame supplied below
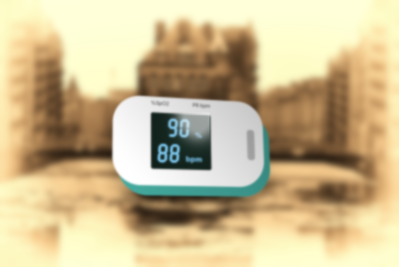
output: 88; bpm
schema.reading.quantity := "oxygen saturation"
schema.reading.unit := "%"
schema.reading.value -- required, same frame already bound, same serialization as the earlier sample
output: 90; %
